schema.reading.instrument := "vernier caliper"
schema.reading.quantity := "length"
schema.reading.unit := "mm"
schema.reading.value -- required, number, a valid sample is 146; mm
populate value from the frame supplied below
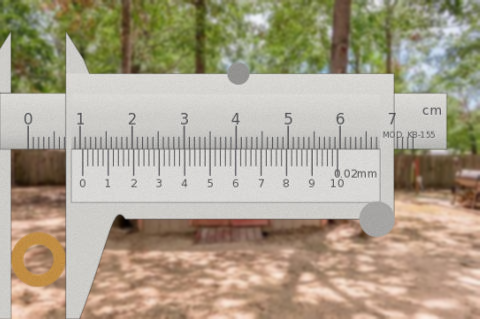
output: 10.5; mm
